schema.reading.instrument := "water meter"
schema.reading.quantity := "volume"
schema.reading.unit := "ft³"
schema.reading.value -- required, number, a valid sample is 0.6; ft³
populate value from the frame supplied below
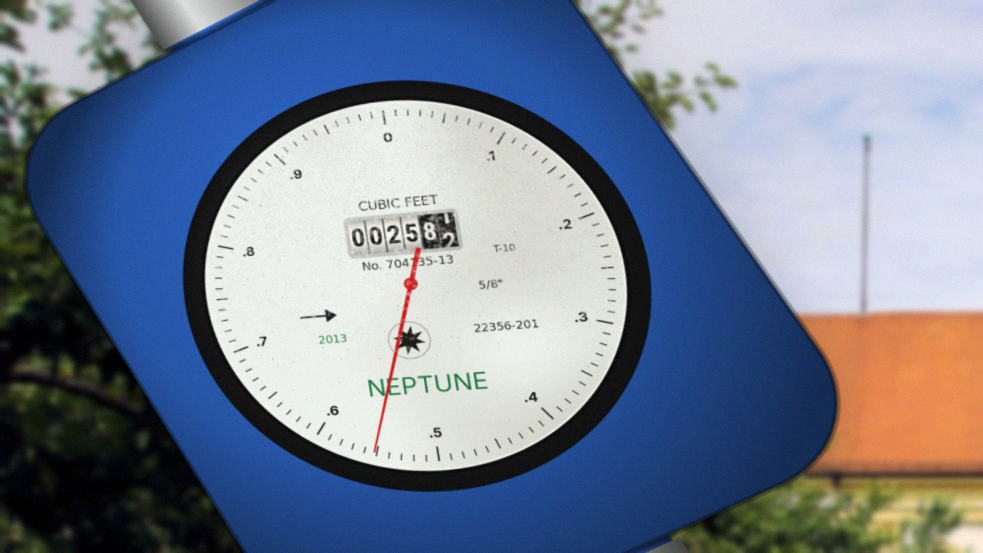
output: 2581.55; ft³
